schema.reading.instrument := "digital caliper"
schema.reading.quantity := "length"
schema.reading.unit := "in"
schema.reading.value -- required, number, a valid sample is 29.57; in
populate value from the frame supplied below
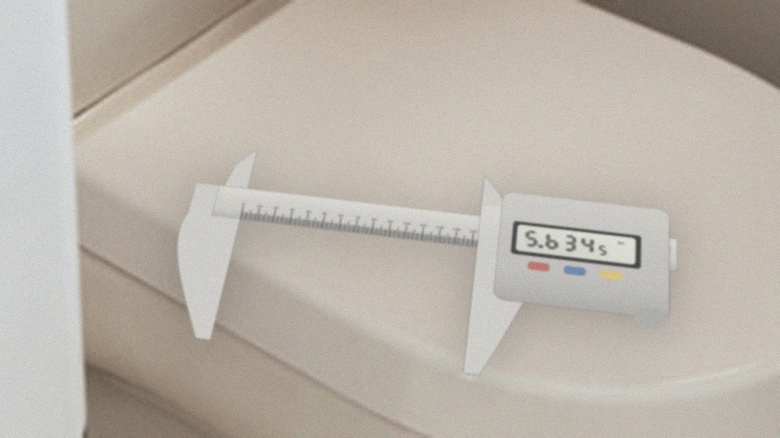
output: 5.6345; in
